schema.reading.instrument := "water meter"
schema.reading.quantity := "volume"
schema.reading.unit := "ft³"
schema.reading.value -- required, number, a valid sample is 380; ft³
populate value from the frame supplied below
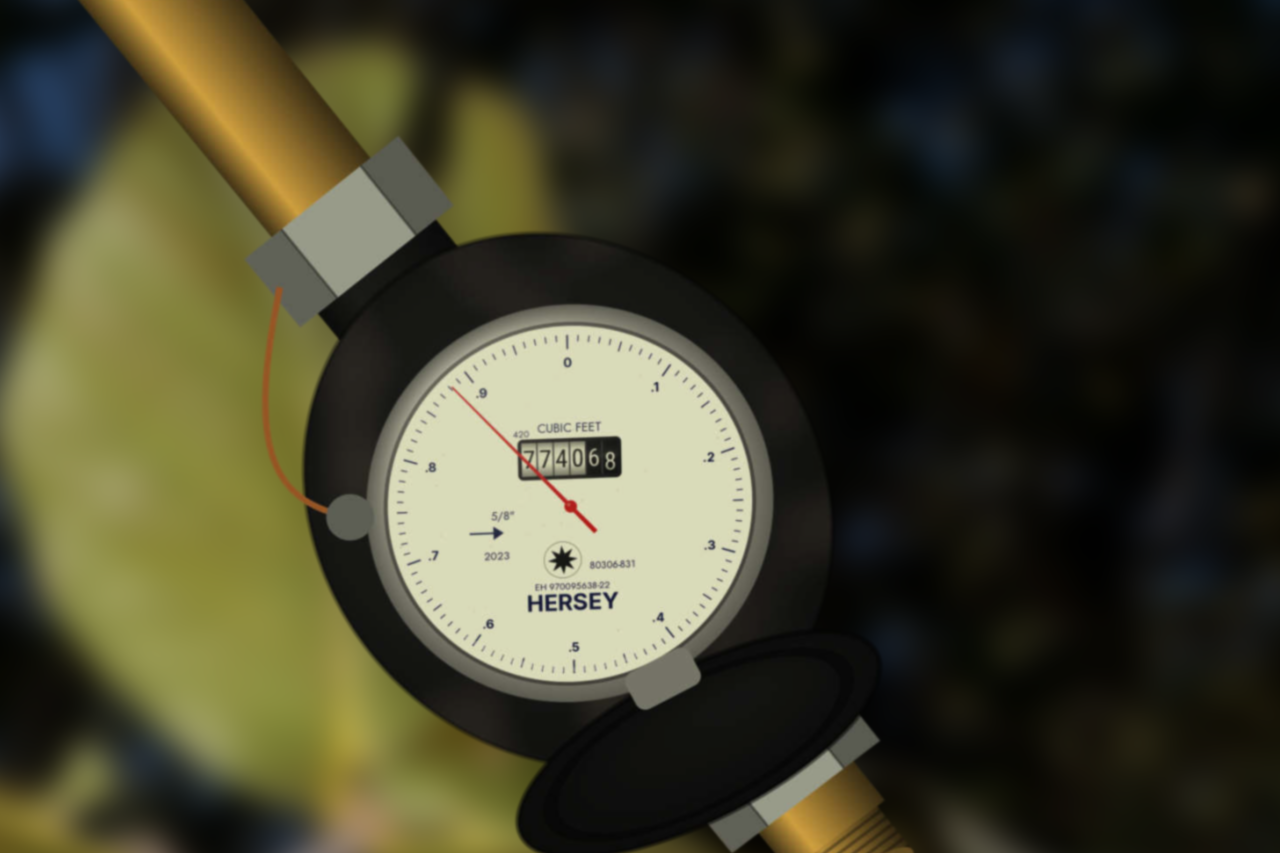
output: 774067.88; ft³
